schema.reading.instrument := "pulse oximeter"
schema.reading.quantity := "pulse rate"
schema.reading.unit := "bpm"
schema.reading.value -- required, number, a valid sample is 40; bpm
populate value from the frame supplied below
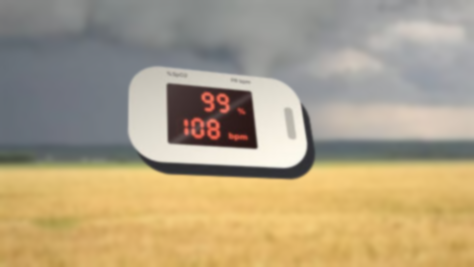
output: 108; bpm
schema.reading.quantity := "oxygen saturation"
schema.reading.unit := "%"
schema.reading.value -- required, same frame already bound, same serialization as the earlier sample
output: 99; %
